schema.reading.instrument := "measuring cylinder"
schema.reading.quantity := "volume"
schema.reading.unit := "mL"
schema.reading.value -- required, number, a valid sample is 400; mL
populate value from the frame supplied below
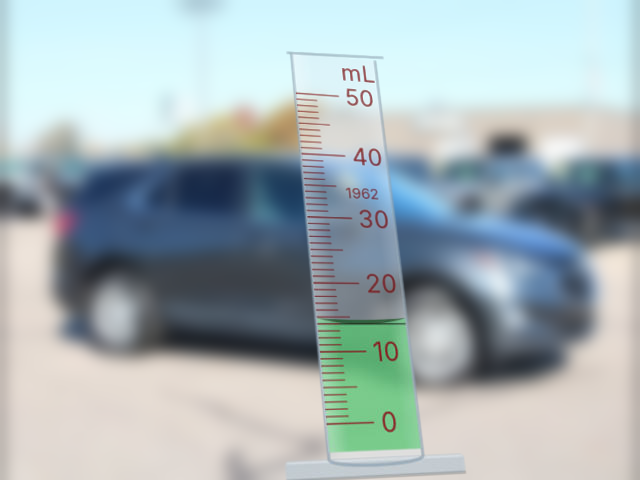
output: 14; mL
